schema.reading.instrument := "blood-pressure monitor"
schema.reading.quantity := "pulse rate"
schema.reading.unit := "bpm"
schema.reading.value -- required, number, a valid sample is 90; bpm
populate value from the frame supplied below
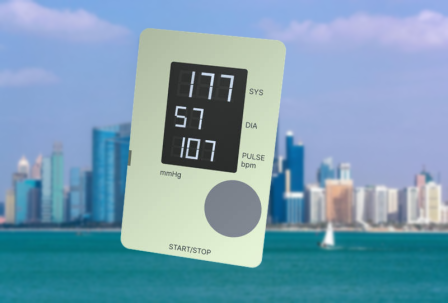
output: 107; bpm
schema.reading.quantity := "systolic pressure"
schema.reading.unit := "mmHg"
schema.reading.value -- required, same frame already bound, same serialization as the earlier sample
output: 177; mmHg
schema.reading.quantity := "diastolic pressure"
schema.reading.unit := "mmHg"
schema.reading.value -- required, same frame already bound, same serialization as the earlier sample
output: 57; mmHg
